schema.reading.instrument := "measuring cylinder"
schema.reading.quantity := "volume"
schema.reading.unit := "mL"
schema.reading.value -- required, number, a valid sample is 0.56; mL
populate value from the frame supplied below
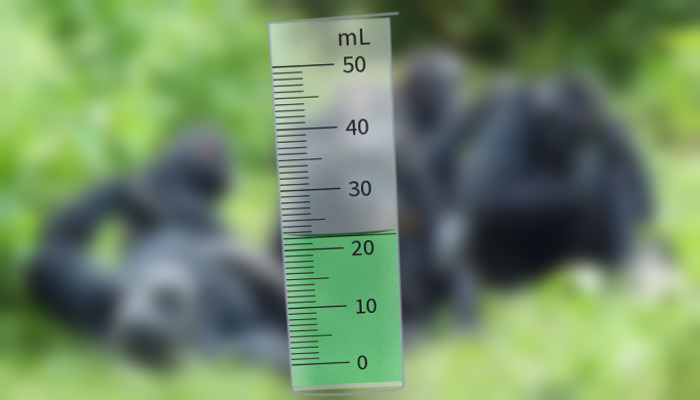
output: 22; mL
